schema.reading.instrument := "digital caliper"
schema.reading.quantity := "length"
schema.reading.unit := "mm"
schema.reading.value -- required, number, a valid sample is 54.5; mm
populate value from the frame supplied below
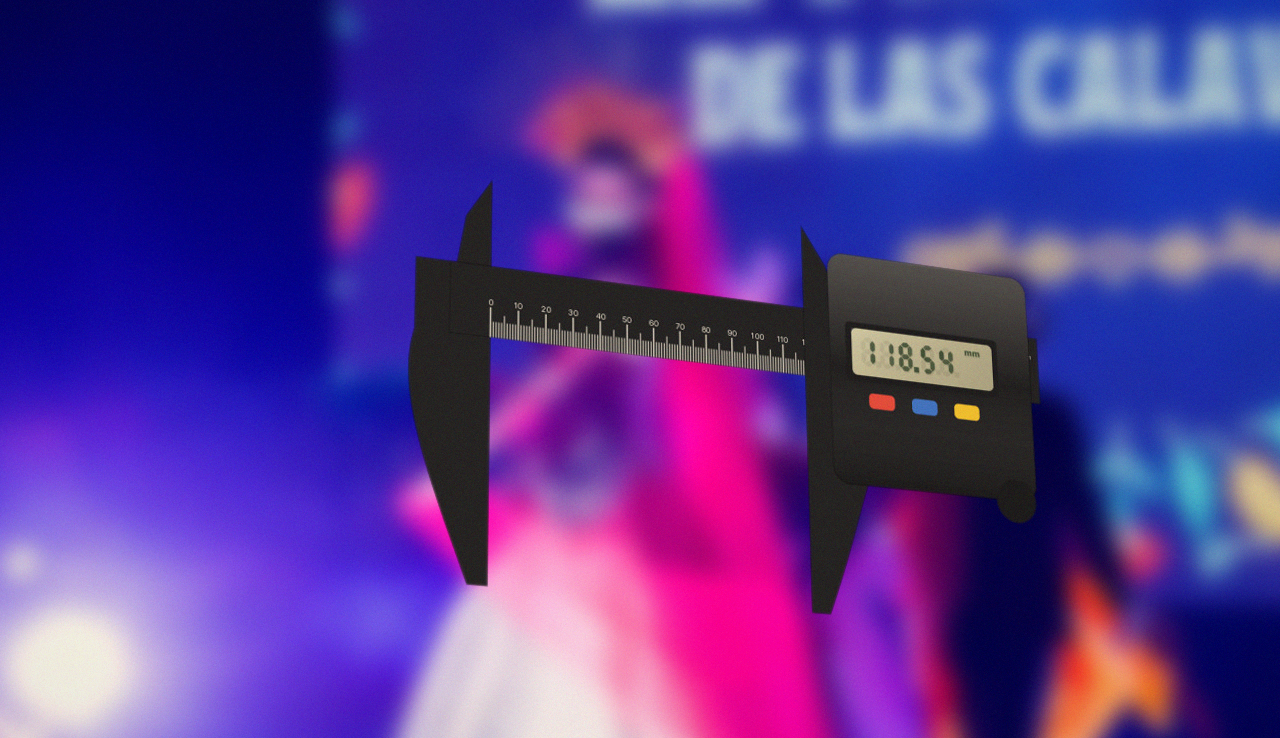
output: 118.54; mm
